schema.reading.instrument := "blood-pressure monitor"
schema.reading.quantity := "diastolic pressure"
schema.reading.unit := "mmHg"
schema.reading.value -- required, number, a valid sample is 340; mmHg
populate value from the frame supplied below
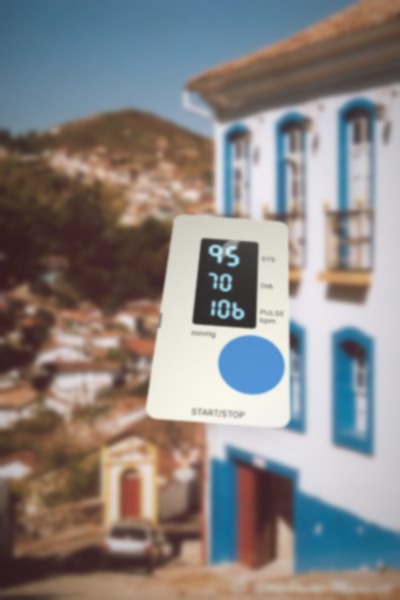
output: 70; mmHg
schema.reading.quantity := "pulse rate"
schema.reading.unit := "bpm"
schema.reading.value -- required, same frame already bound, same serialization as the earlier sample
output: 106; bpm
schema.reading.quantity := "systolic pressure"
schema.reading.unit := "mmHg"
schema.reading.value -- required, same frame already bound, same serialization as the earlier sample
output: 95; mmHg
